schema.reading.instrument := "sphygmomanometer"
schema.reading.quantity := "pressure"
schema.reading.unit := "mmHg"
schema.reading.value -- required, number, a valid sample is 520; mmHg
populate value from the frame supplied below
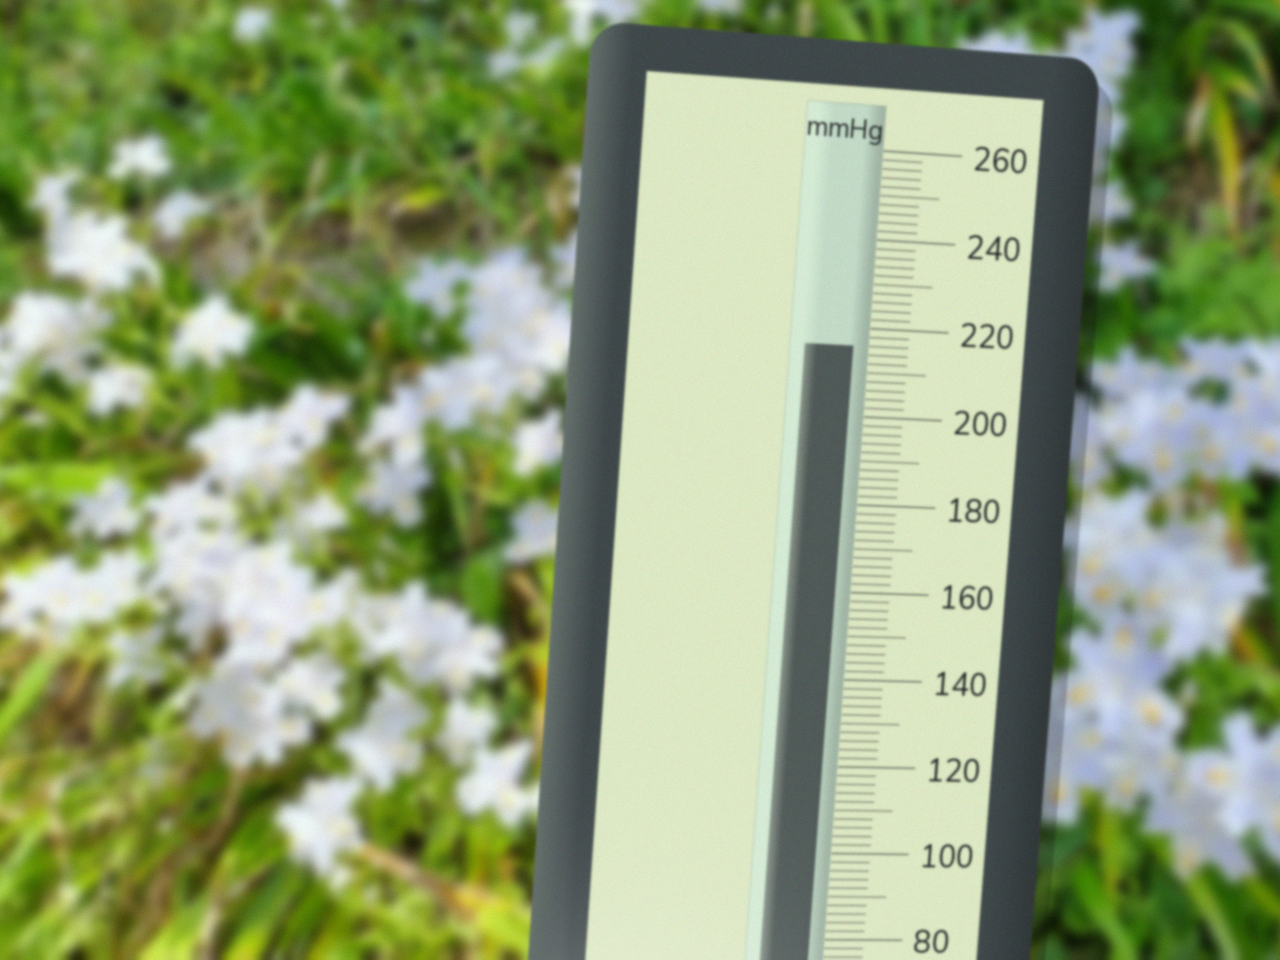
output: 216; mmHg
